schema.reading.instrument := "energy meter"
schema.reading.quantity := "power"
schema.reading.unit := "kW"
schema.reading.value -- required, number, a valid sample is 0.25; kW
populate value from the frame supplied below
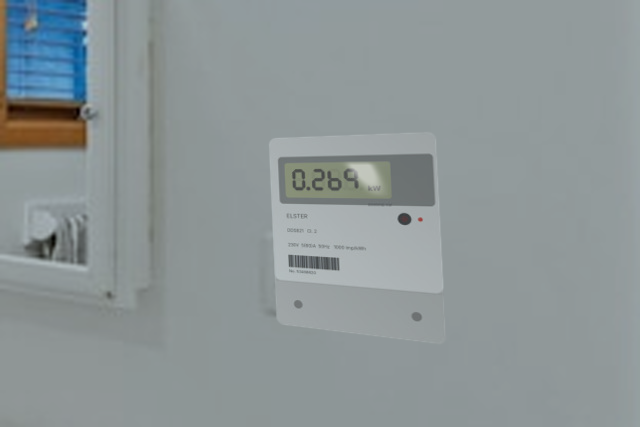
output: 0.269; kW
